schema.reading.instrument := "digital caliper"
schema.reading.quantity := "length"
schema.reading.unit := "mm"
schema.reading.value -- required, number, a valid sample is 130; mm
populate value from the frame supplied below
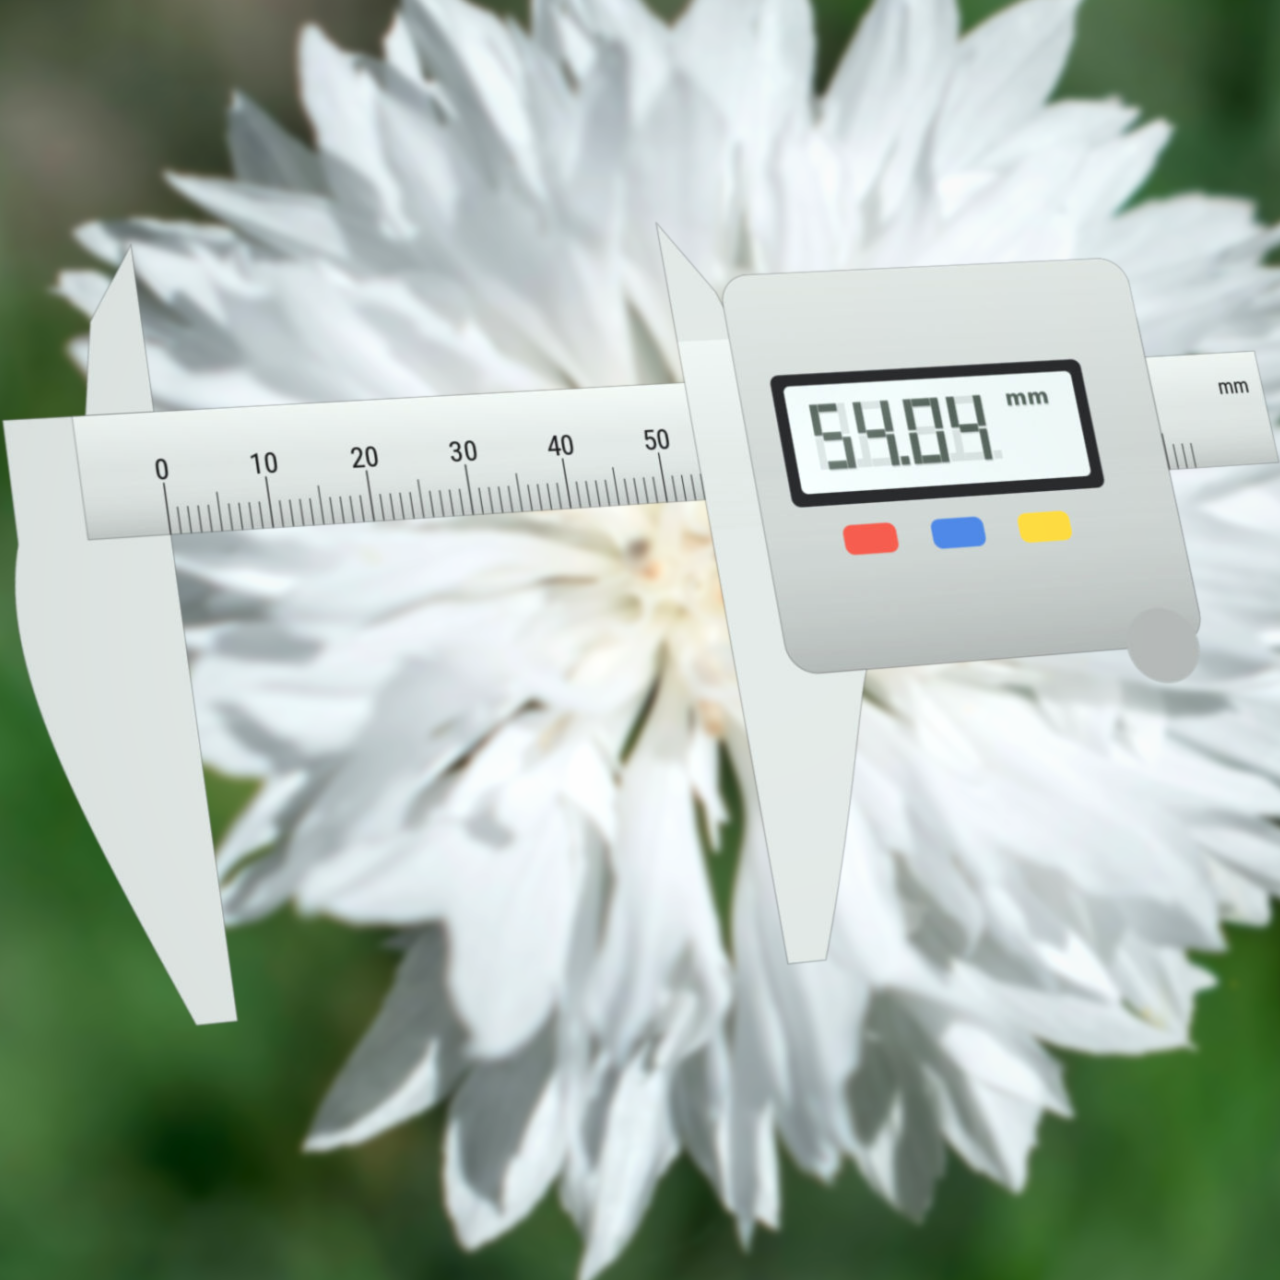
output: 54.04; mm
